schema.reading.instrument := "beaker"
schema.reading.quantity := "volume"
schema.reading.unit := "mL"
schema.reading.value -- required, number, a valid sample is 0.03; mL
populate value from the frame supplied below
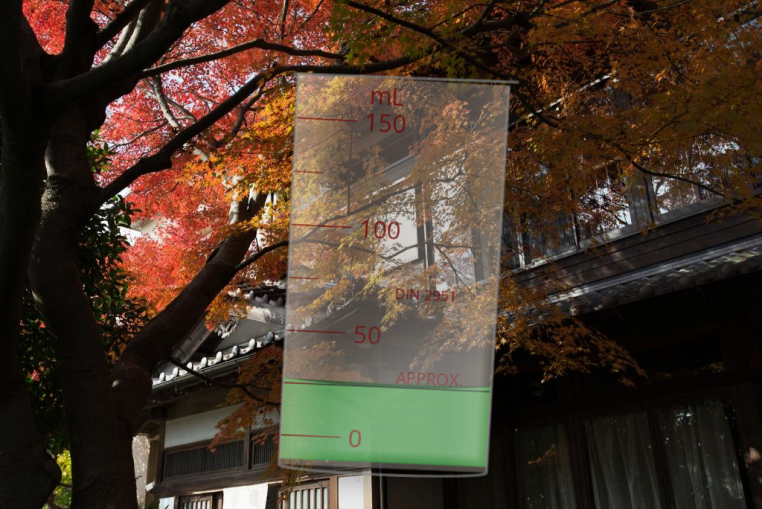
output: 25; mL
